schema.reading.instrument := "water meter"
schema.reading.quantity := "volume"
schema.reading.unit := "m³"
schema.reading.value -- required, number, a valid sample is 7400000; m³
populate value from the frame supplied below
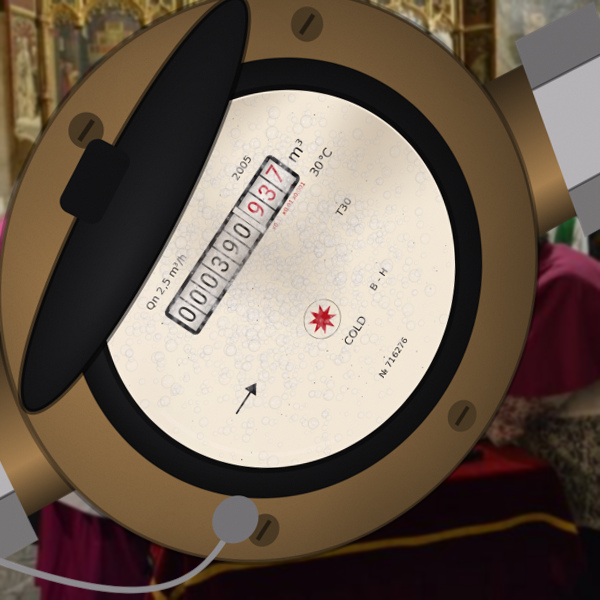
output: 390.937; m³
